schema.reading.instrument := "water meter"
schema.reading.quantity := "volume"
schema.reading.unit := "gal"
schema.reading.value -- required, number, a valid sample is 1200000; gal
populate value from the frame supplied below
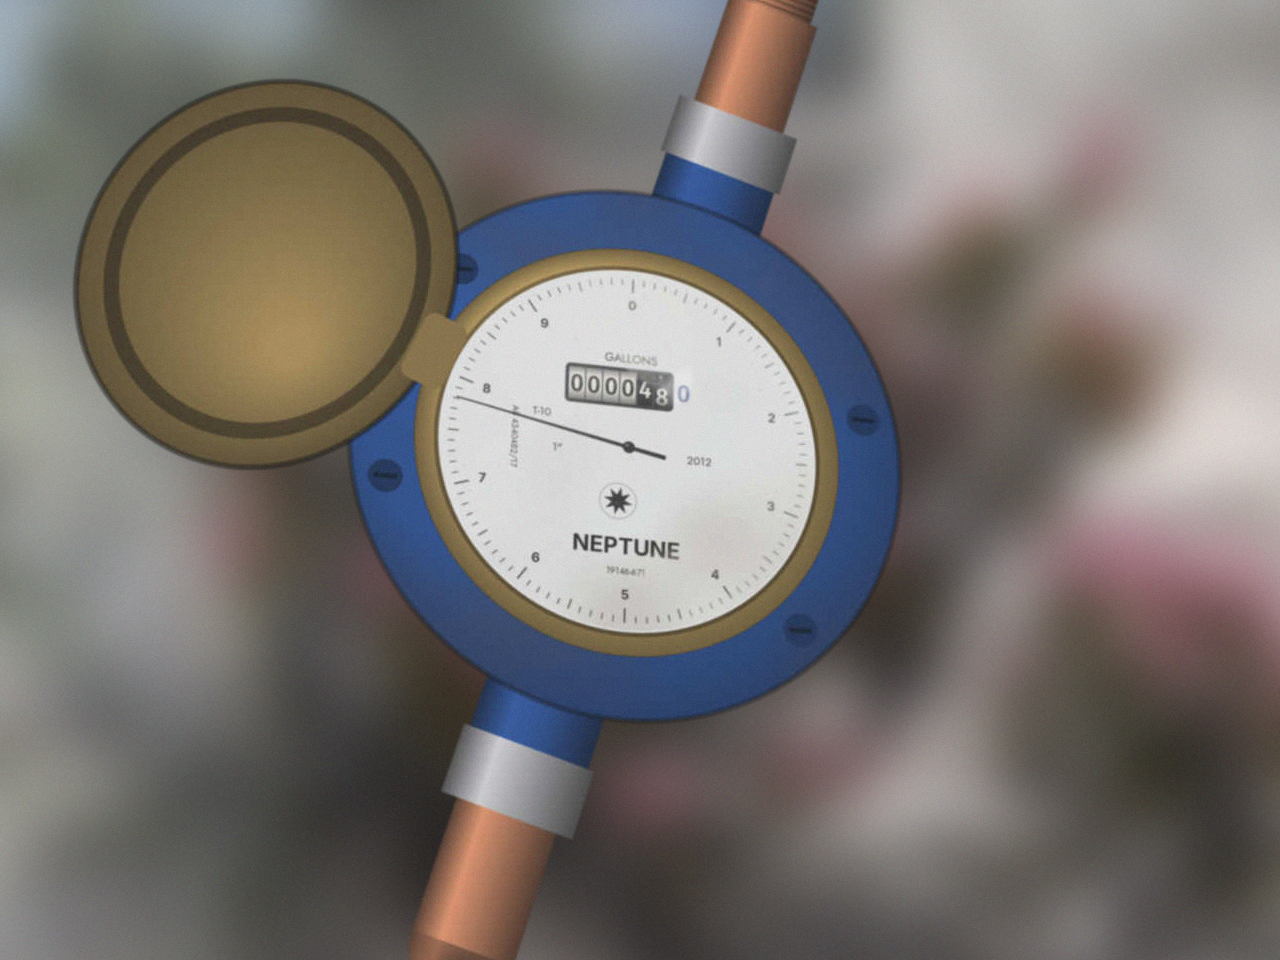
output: 477.8; gal
